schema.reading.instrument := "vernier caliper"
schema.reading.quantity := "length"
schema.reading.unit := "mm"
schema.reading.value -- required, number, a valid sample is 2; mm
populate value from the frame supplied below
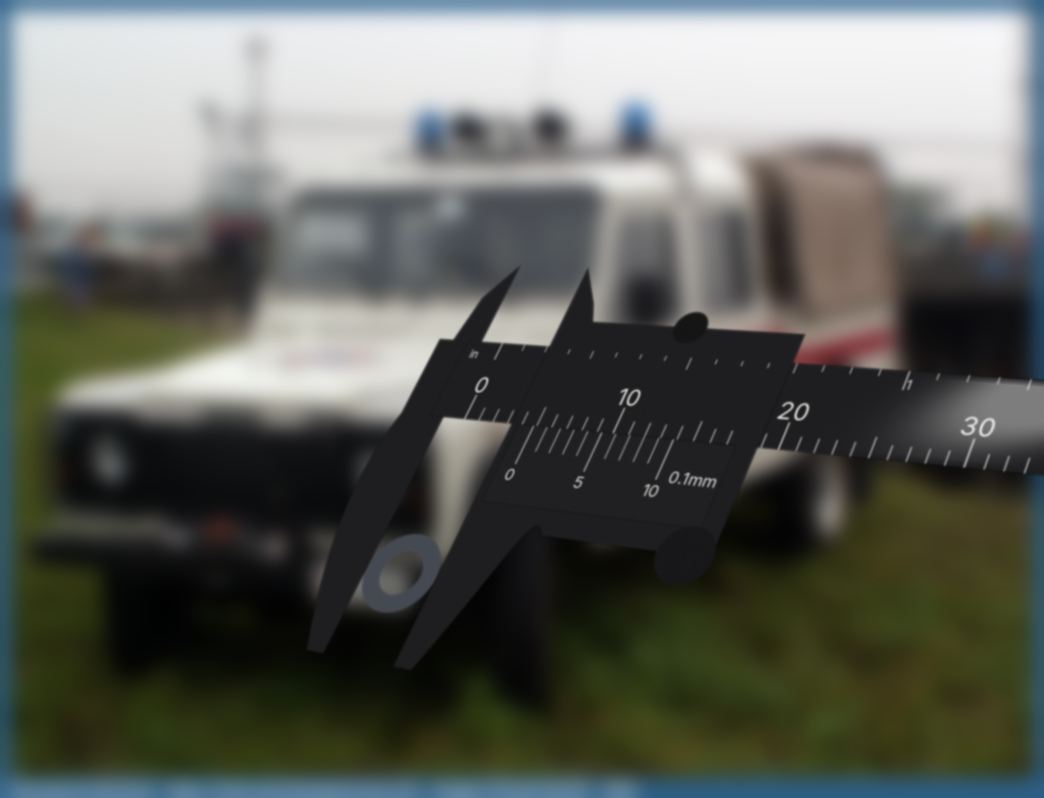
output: 4.8; mm
